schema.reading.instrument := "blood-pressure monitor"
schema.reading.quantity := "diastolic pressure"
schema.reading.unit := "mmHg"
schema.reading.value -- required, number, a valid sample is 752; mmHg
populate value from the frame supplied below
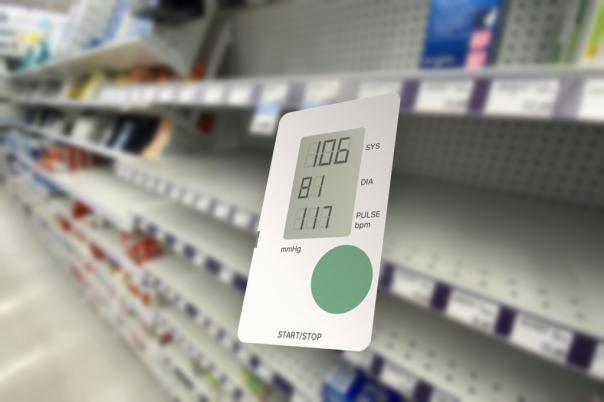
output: 81; mmHg
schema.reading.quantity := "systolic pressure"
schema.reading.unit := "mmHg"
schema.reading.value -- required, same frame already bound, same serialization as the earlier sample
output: 106; mmHg
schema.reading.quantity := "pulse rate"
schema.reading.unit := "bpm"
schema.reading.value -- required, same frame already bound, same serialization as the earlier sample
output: 117; bpm
